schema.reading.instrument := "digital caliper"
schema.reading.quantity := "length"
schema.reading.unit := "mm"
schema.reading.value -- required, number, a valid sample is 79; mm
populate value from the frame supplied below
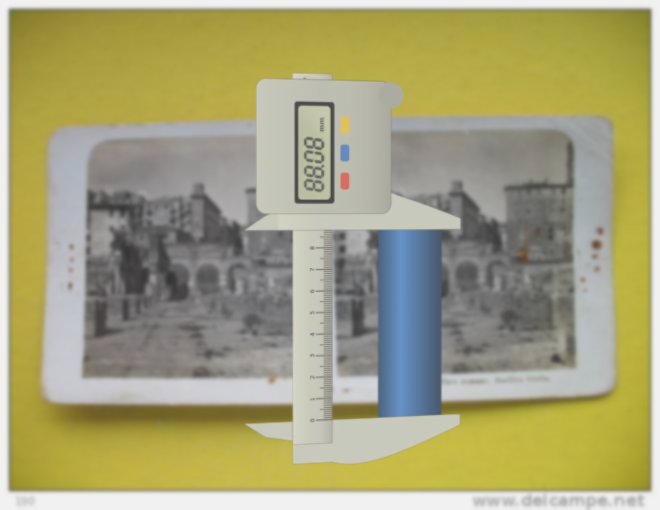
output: 88.08; mm
